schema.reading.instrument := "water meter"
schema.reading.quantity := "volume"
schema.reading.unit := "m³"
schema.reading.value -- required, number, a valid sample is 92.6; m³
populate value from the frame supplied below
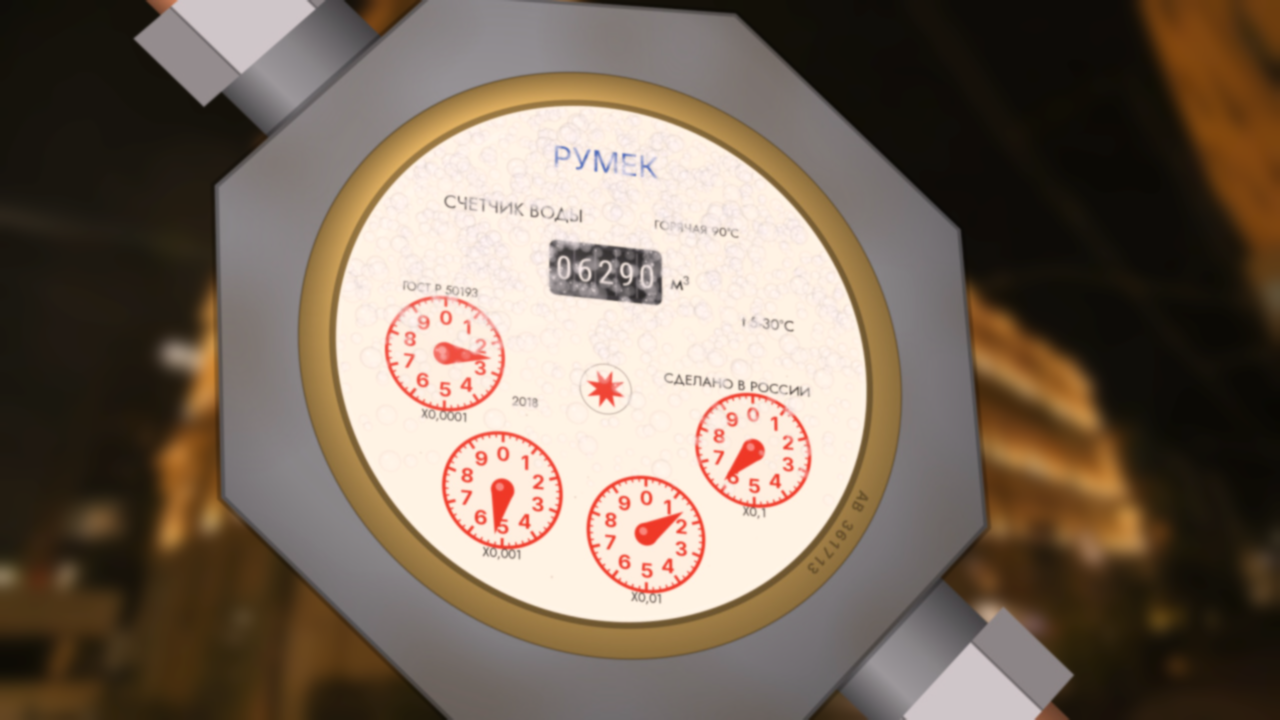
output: 6290.6152; m³
